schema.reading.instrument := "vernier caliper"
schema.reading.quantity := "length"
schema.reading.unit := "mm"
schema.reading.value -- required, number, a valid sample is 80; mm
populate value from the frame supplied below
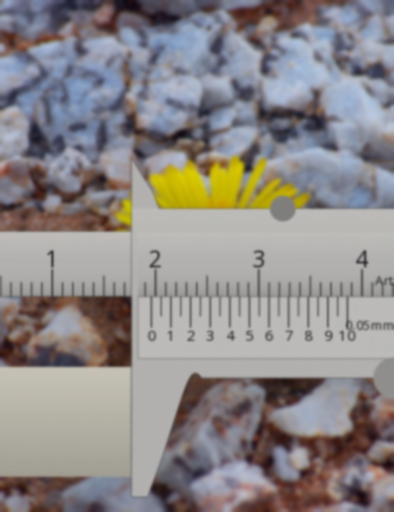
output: 19.6; mm
